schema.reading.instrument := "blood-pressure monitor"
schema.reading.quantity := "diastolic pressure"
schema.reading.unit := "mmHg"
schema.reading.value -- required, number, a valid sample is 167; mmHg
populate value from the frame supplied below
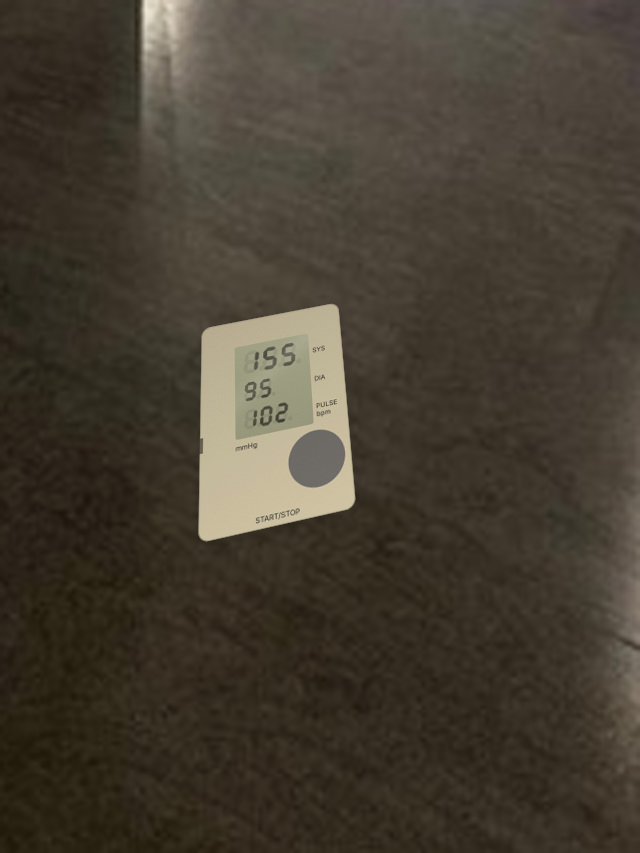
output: 95; mmHg
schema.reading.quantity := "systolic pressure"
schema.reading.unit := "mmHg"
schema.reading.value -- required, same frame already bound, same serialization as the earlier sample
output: 155; mmHg
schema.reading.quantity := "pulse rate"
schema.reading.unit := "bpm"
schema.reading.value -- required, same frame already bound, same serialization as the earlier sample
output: 102; bpm
